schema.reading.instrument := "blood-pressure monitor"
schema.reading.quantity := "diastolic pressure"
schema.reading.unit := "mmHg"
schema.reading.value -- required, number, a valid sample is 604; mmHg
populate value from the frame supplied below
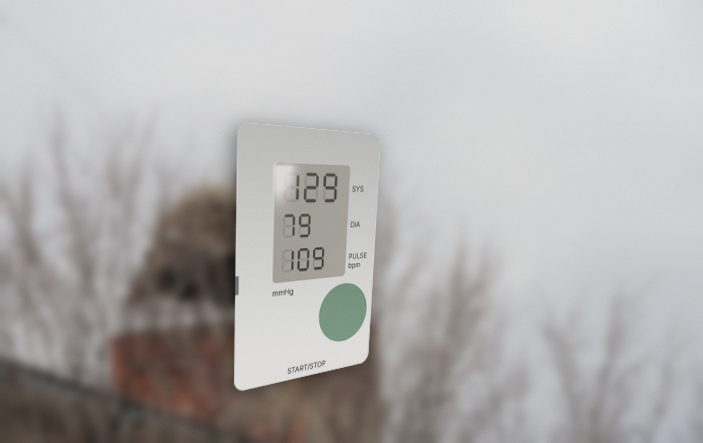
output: 79; mmHg
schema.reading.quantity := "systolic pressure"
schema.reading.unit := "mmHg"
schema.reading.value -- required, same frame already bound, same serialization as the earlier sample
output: 129; mmHg
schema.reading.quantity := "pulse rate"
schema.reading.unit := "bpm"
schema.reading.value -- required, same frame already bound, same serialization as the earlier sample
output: 109; bpm
